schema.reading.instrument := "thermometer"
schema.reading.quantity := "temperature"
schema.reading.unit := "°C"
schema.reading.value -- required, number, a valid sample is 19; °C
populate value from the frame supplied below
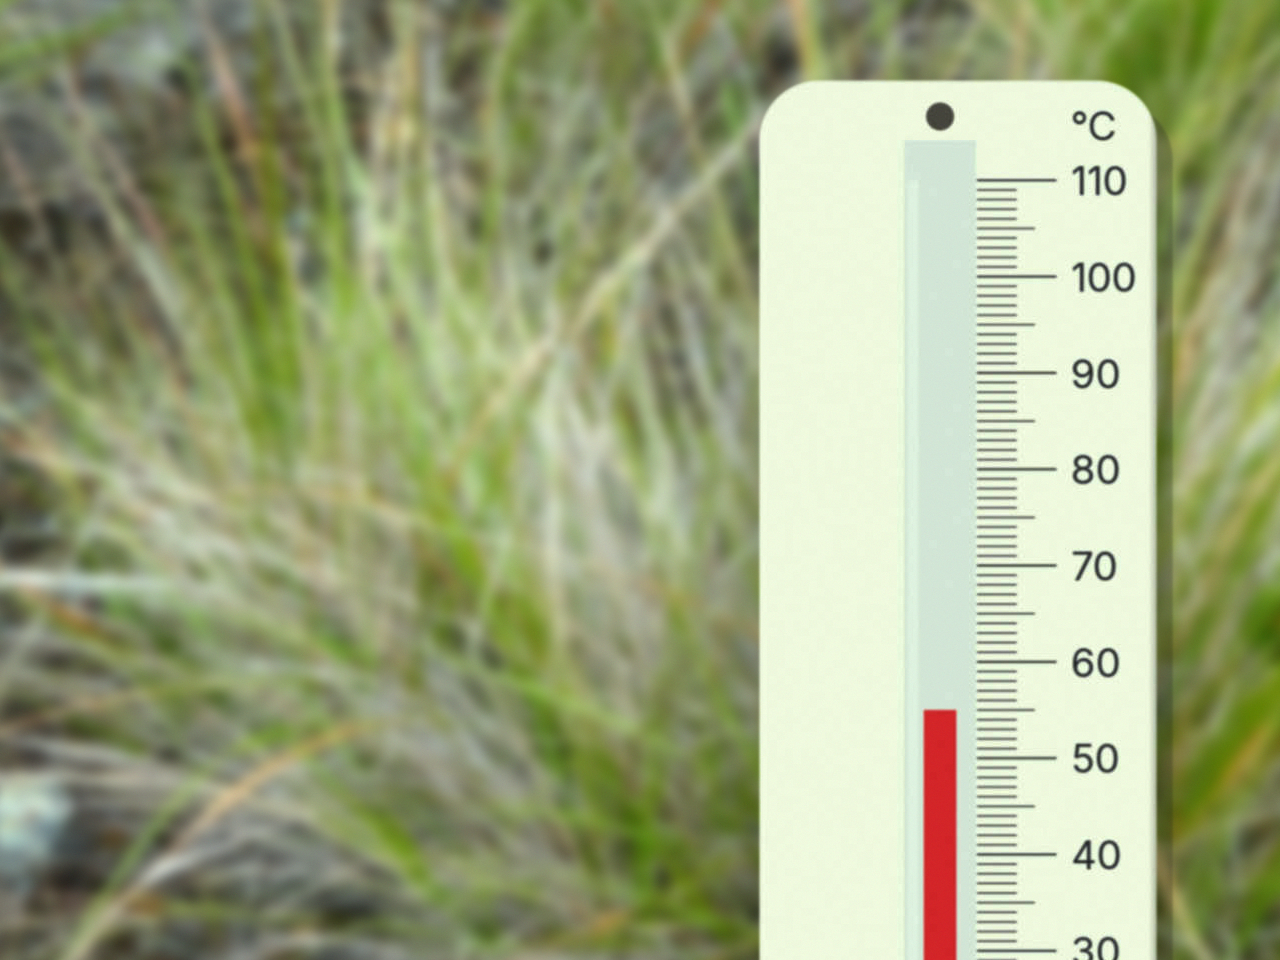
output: 55; °C
